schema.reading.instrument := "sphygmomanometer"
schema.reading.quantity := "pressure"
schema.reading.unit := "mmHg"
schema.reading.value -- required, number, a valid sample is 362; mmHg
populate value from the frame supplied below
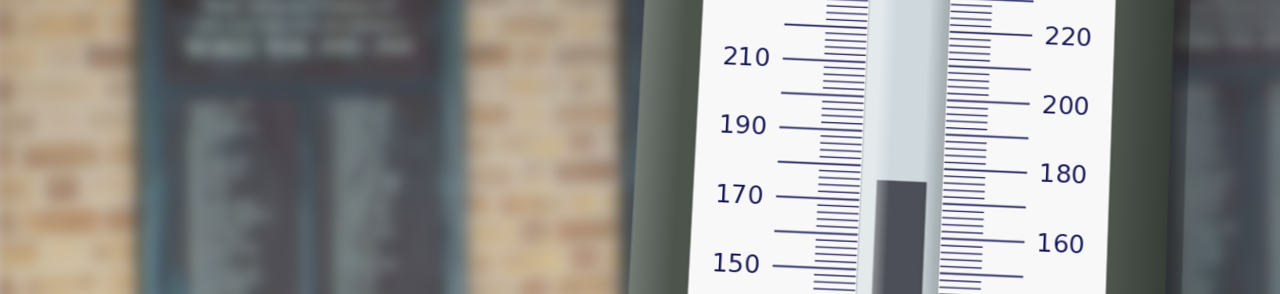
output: 176; mmHg
